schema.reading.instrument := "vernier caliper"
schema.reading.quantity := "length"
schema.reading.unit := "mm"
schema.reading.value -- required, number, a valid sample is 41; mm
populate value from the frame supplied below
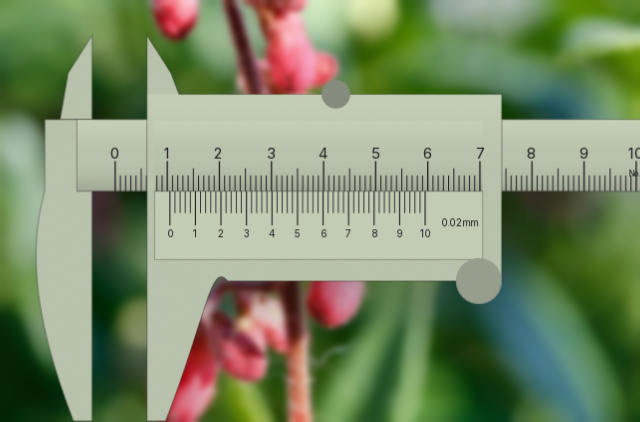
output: 10.5; mm
